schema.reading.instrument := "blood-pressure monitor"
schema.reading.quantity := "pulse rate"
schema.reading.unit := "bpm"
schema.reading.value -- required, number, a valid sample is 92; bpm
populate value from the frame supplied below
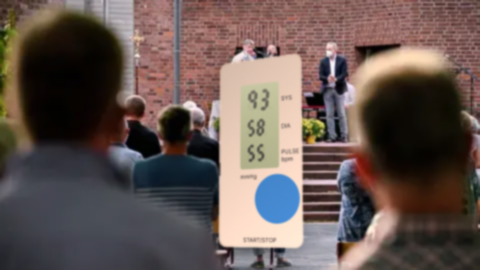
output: 55; bpm
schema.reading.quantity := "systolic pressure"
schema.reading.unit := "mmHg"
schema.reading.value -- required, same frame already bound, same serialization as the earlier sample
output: 93; mmHg
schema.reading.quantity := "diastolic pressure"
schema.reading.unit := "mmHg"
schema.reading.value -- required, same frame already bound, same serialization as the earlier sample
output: 58; mmHg
